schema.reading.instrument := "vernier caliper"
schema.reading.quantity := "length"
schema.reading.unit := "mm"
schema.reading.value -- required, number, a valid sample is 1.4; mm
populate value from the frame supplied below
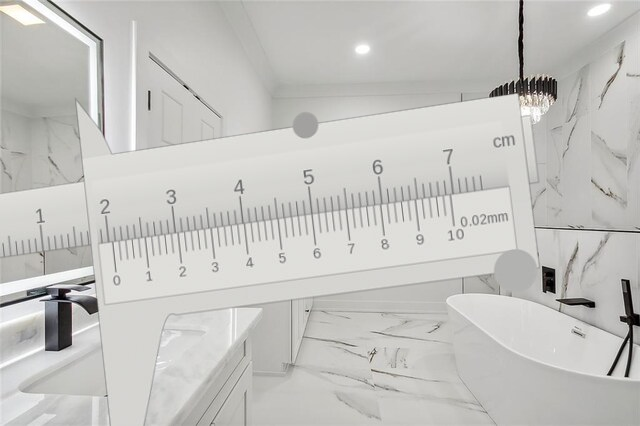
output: 20.6; mm
